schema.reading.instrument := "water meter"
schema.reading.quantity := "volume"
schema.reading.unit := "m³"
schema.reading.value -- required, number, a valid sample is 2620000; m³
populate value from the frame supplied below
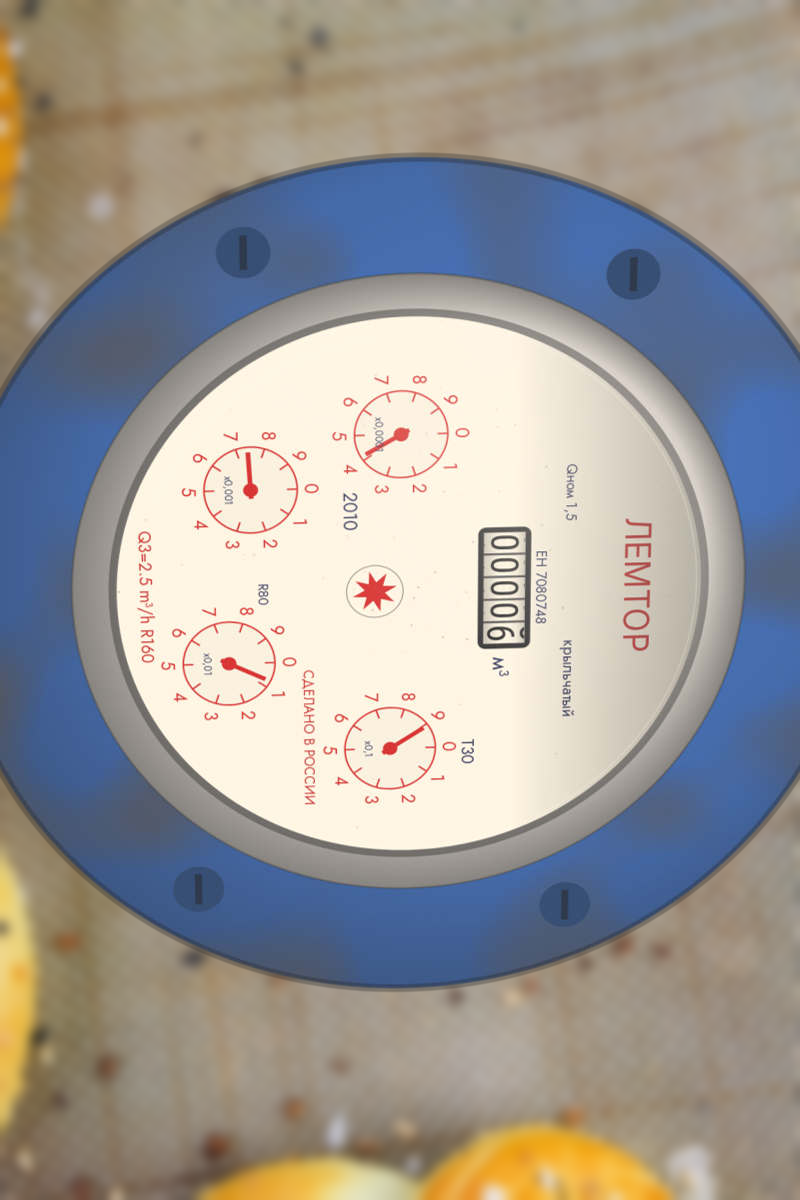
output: 5.9074; m³
